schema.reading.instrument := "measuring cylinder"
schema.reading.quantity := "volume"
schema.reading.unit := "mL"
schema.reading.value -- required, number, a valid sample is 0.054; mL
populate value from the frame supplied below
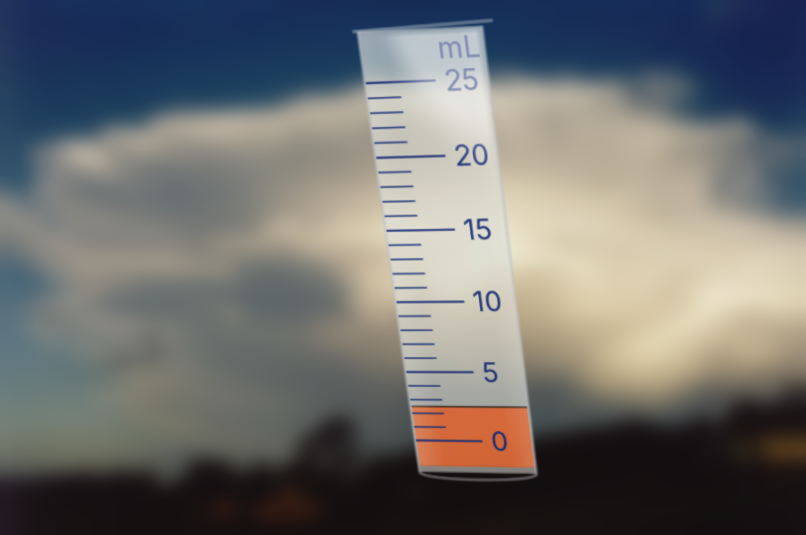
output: 2.5; mL
